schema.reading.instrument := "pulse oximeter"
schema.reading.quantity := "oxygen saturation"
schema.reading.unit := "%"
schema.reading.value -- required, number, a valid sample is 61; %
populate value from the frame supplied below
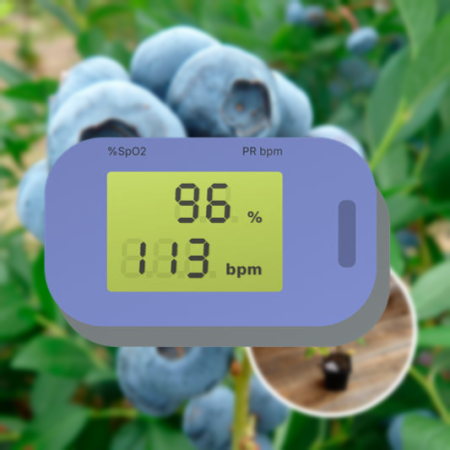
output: 96; %
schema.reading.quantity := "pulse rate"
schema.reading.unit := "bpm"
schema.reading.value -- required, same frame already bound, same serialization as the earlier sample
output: 113; bpm
